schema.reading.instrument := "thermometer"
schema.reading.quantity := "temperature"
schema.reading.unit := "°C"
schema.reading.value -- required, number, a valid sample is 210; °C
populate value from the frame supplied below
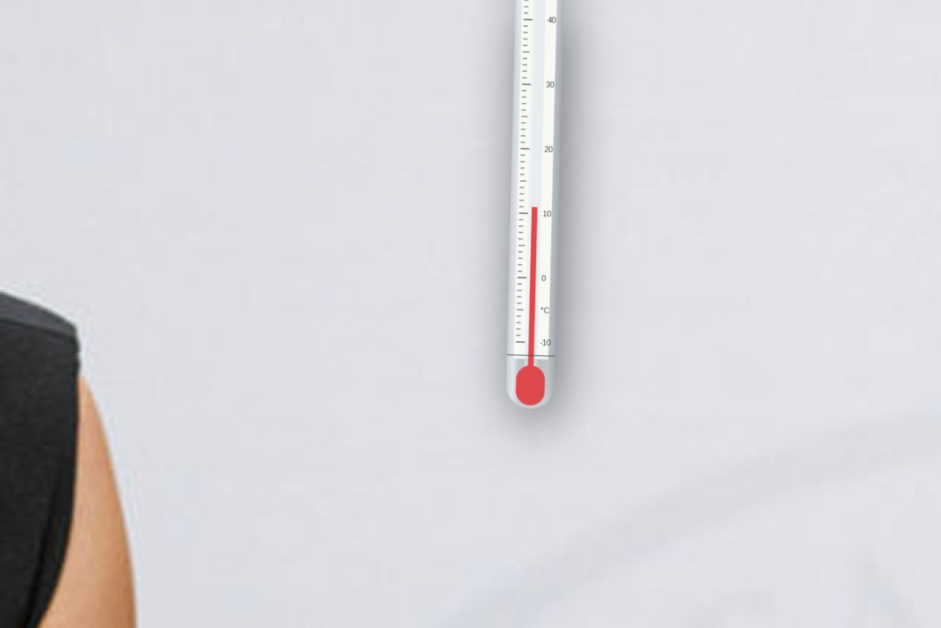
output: 11; °C
